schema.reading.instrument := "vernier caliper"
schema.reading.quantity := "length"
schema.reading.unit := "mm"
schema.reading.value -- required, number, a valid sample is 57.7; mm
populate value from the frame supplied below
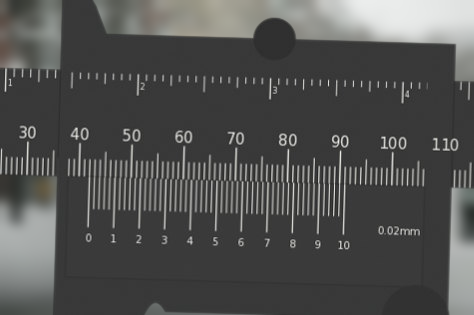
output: 42.0; mm
